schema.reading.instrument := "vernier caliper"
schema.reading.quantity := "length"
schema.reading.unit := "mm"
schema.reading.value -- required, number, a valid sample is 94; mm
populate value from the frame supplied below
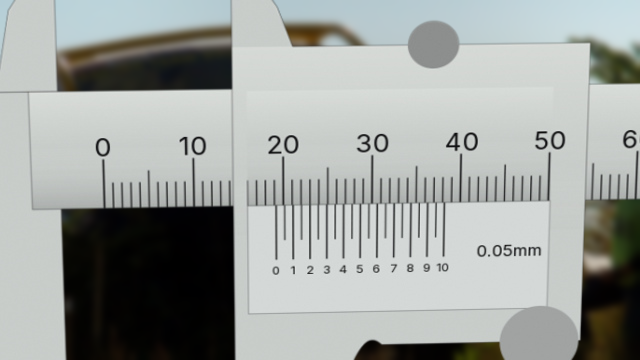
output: 19.2; mm
